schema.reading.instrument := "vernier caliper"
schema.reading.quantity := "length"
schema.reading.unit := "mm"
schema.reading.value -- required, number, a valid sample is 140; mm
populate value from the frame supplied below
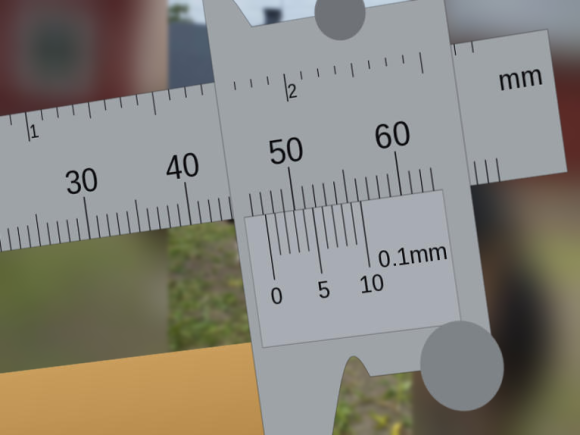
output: 47.2; mm
